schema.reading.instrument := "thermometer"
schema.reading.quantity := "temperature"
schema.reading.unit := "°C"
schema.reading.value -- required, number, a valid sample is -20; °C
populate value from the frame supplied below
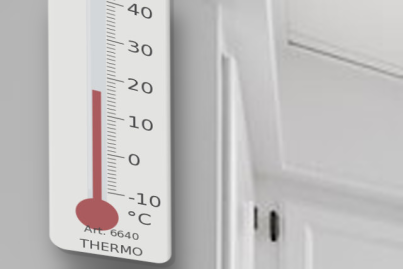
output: 16; °C
